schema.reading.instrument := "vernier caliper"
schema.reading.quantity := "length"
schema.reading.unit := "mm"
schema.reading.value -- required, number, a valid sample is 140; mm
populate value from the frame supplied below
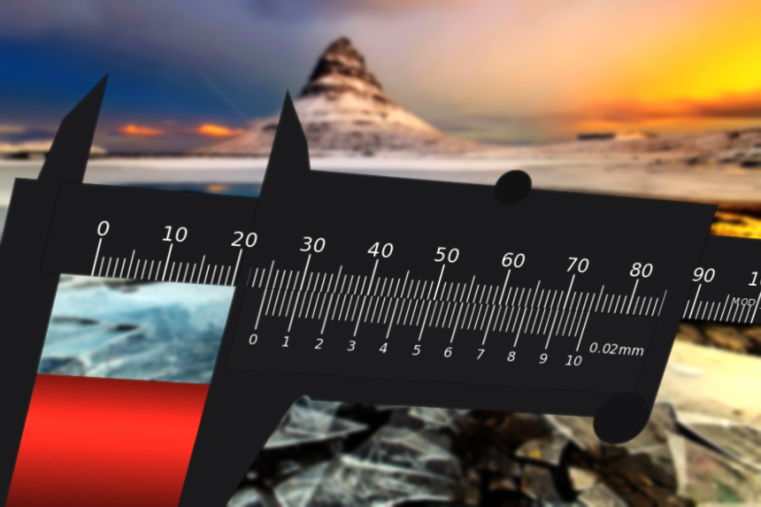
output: 25.0; mm
